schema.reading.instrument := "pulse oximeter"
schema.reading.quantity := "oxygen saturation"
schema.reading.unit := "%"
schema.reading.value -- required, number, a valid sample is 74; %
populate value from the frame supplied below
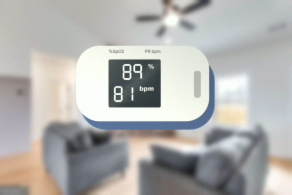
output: 89; %
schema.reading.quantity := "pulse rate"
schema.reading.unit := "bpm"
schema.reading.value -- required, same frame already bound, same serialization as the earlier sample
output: 81; bpm
